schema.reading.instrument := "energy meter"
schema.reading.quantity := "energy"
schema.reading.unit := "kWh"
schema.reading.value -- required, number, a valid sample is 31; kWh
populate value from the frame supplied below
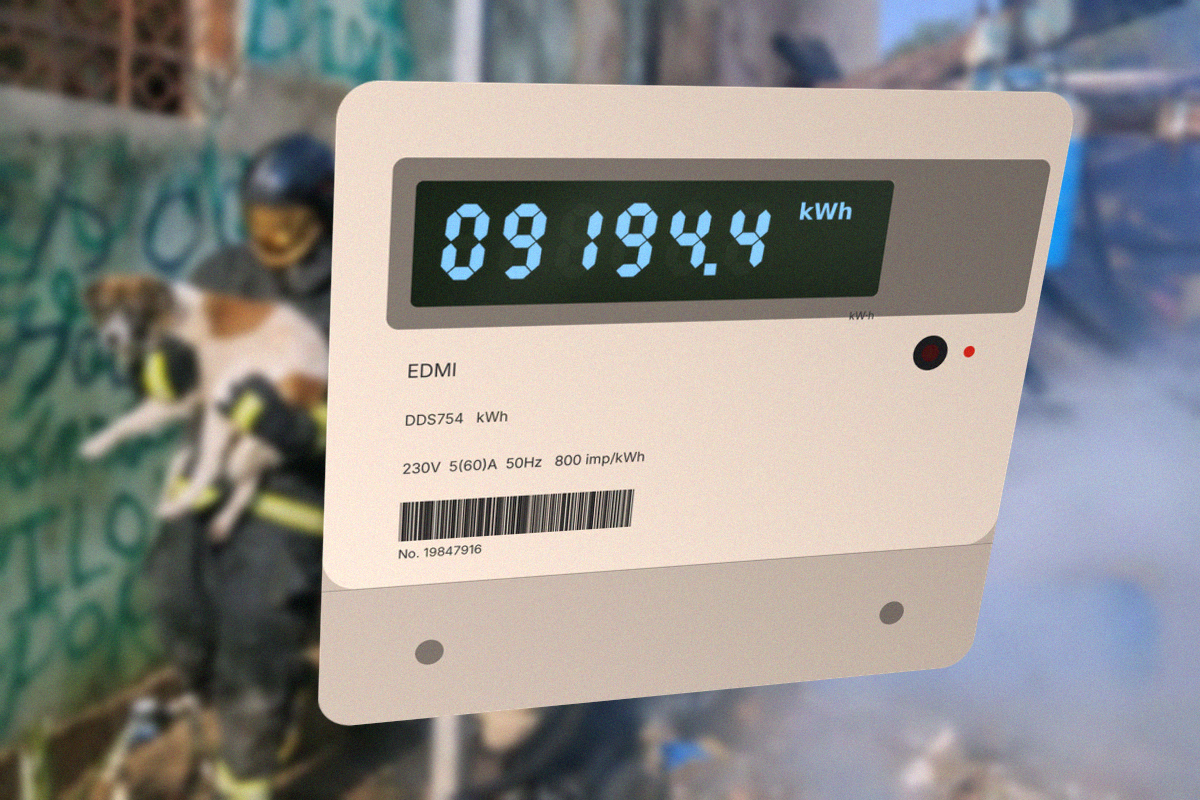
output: 9194.4; kWh
